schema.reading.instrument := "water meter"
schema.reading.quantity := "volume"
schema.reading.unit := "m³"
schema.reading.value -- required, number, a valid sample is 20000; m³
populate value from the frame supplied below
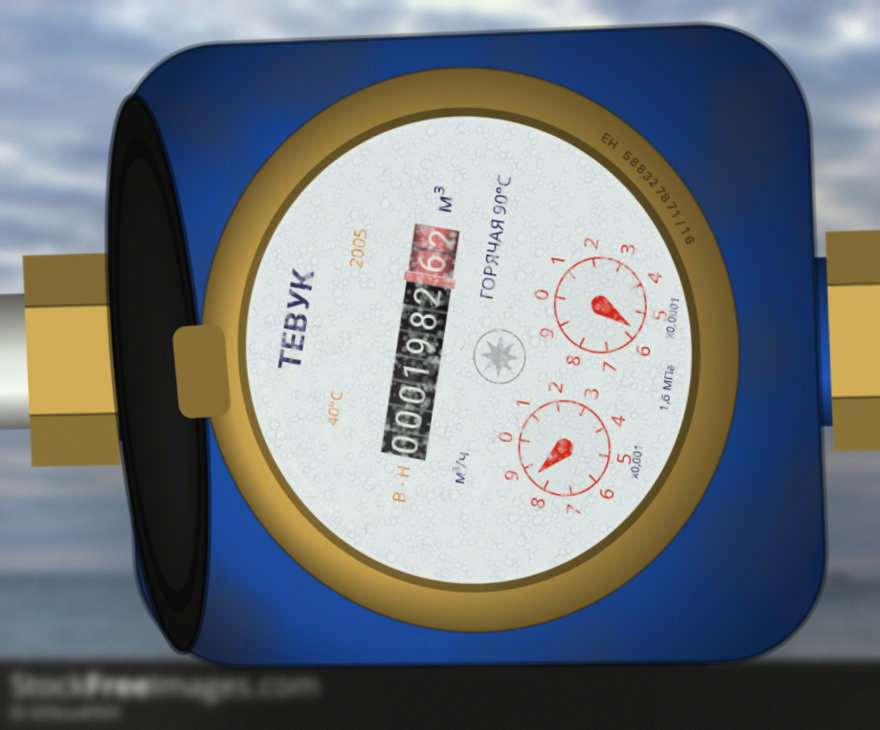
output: 1982.6185; m³
